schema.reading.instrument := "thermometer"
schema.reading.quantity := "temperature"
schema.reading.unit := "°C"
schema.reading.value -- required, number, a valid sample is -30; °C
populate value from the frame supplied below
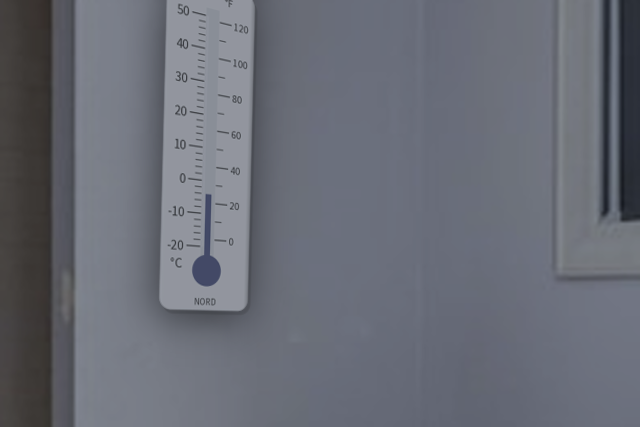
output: -4; °C
